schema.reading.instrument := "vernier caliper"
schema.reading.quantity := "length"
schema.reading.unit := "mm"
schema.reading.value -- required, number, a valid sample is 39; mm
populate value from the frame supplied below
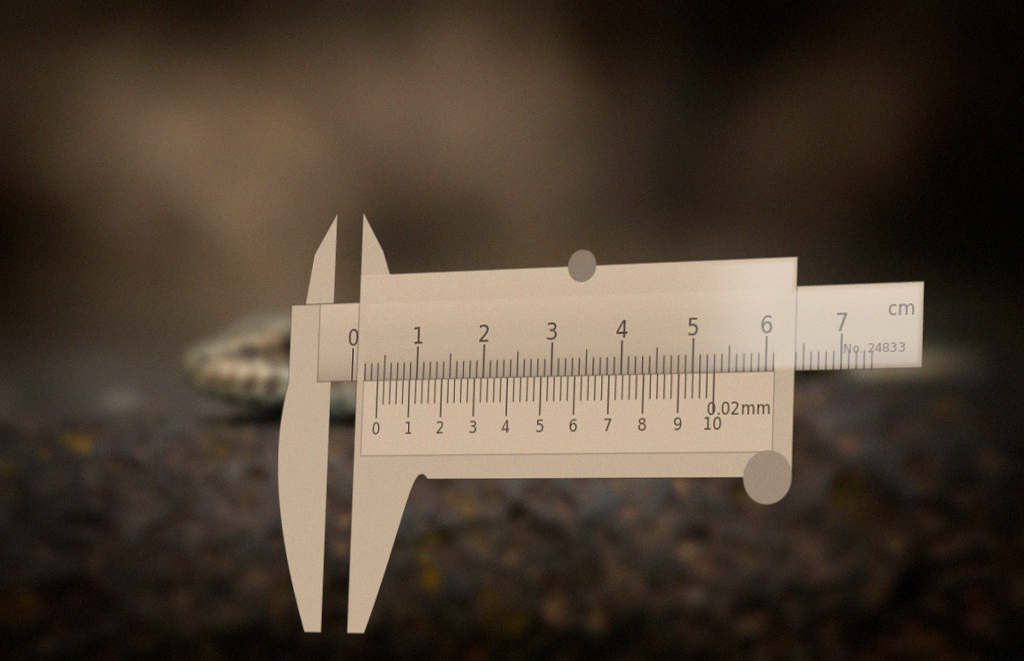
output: 4.0; mm
